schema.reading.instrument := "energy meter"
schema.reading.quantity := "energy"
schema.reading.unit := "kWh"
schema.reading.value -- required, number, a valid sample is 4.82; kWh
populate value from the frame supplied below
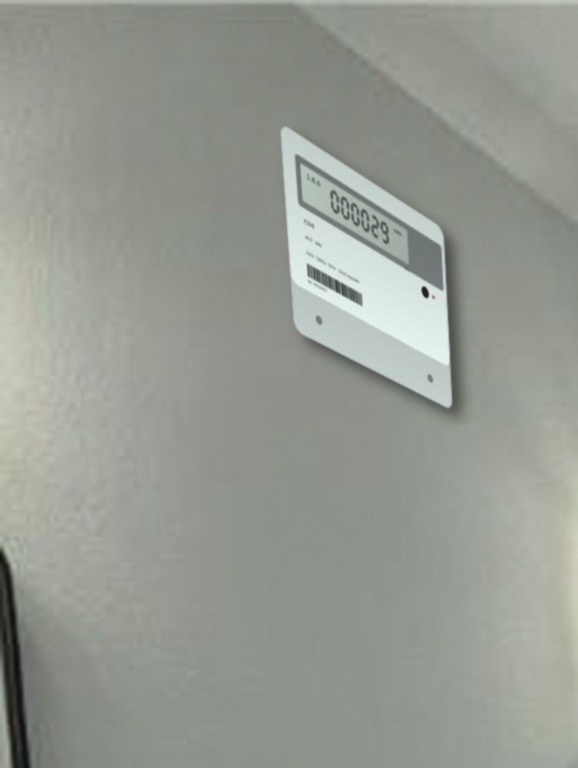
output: 29; kWh
